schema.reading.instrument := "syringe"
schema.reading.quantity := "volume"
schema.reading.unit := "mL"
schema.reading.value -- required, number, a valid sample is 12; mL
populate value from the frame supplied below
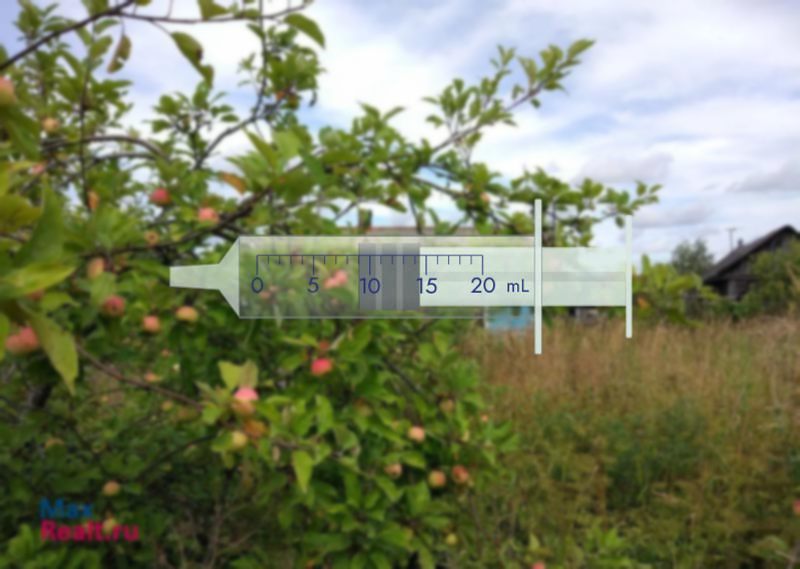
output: 9; mL
